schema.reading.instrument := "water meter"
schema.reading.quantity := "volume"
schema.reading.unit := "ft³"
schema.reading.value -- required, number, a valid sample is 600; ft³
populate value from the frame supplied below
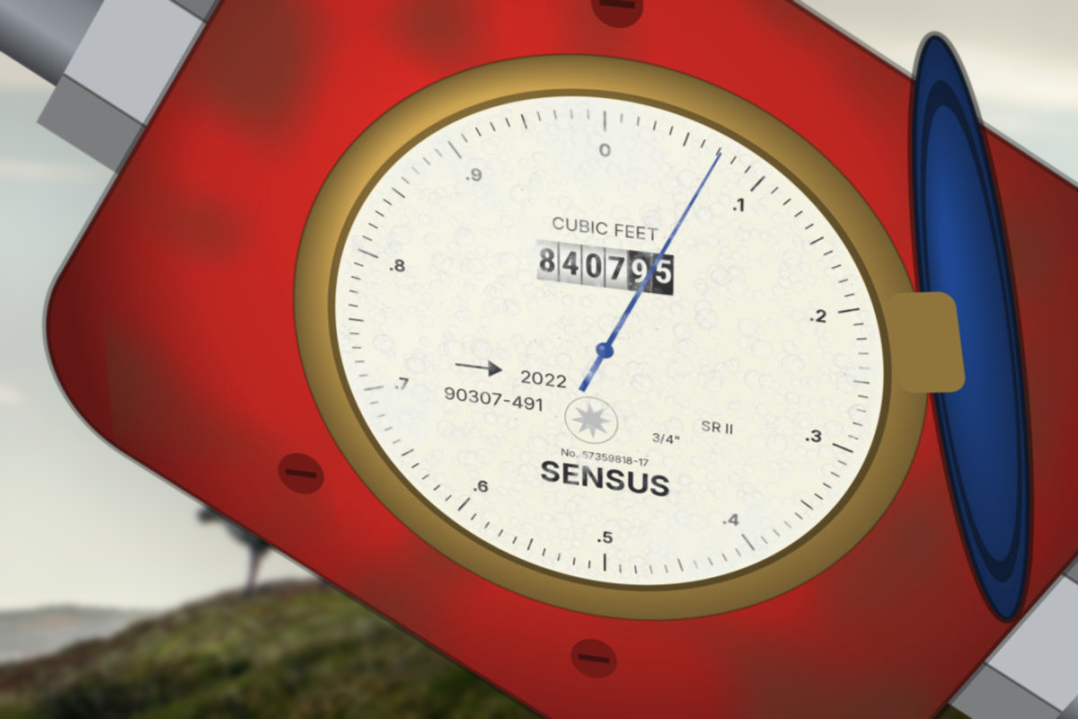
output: 840795.07; ft³
